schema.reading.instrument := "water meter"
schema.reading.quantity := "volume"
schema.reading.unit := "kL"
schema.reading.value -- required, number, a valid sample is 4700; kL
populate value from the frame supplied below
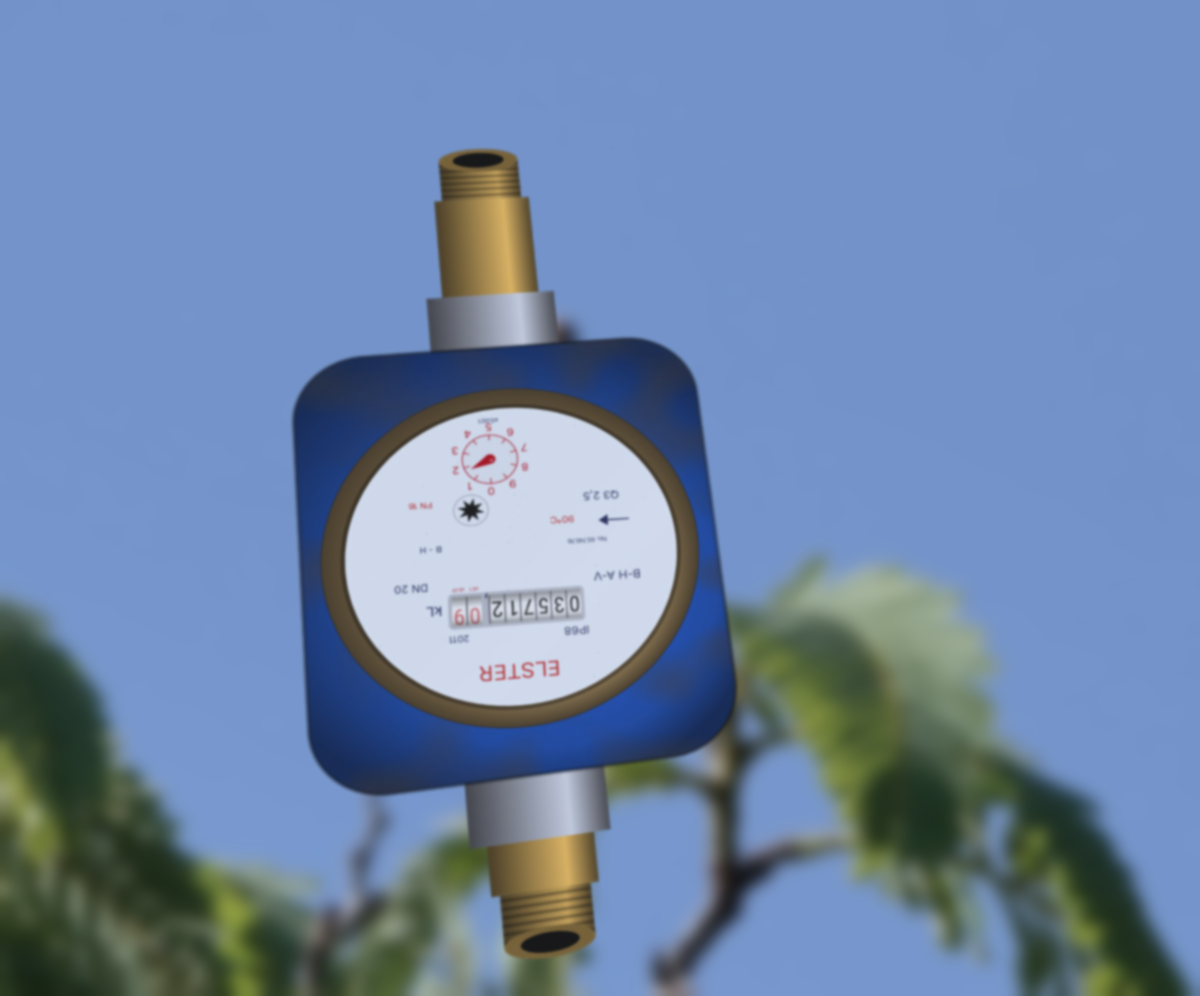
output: 35712.091; kL
